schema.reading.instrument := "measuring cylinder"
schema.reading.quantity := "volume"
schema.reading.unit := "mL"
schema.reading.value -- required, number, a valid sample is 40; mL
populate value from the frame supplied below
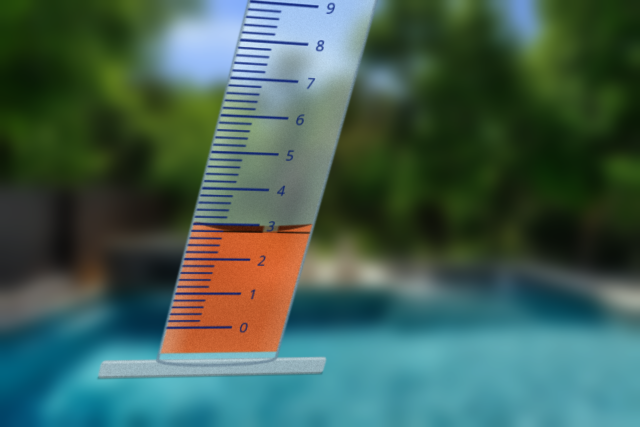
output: 2.8; mL
